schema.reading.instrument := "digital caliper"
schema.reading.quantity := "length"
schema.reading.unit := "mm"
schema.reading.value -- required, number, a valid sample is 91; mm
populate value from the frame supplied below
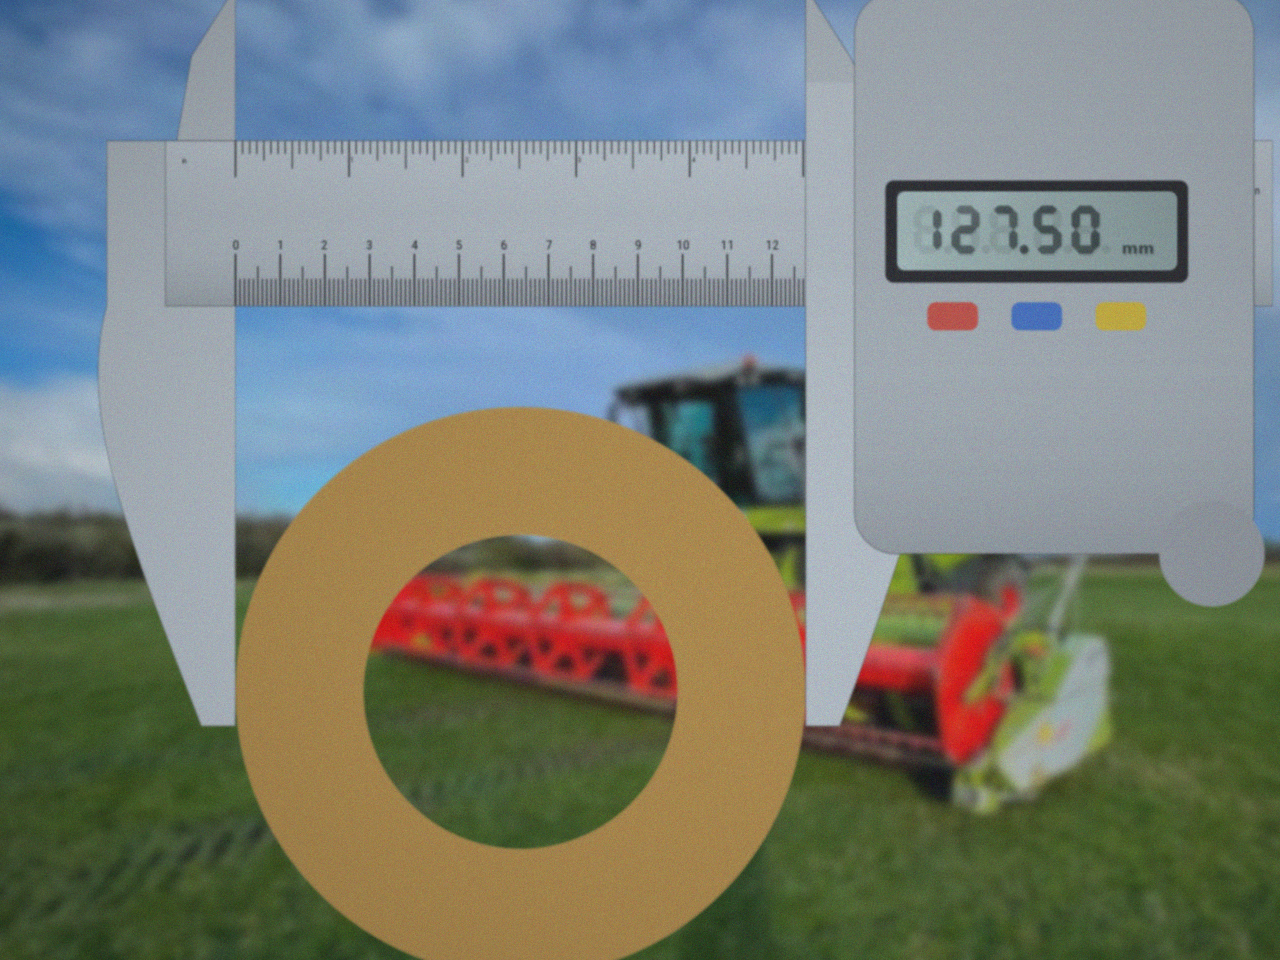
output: 127.50; mm
